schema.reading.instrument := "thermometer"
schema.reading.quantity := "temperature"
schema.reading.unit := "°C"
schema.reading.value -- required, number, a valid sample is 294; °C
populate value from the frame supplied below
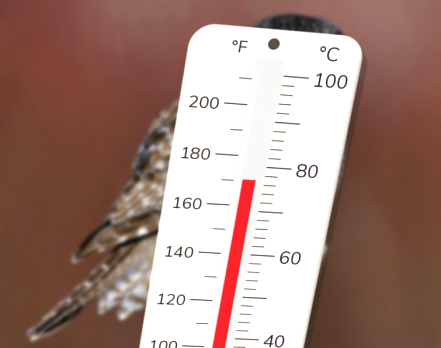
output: 77; °C
